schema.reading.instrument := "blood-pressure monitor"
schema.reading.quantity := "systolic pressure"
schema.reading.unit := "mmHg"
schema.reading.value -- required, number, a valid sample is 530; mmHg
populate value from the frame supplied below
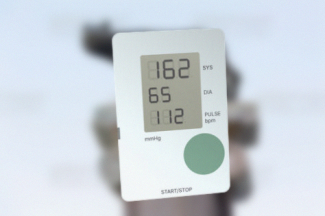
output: 162; mmHg
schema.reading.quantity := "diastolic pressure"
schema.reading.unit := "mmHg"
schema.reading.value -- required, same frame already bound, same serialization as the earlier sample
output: 65; mmHg
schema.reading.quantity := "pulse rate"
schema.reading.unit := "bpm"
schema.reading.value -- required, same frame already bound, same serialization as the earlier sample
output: 112; bpm
